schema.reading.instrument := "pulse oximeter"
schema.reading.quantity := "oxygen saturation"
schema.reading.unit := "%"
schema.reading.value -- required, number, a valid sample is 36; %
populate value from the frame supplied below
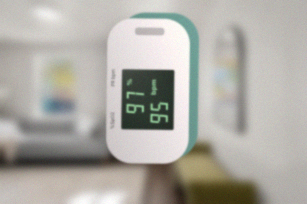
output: 97; %
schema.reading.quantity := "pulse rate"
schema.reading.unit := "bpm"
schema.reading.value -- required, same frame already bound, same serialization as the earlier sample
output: 95; bpm
